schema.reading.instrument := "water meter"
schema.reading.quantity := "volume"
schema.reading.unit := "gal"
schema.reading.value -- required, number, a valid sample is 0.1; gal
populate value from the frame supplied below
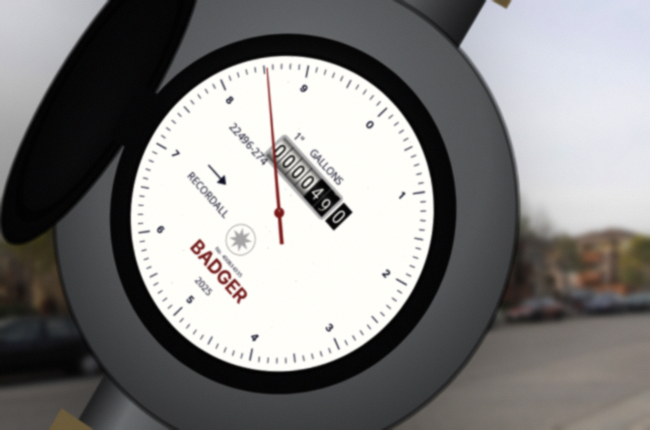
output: 488.5; gal
